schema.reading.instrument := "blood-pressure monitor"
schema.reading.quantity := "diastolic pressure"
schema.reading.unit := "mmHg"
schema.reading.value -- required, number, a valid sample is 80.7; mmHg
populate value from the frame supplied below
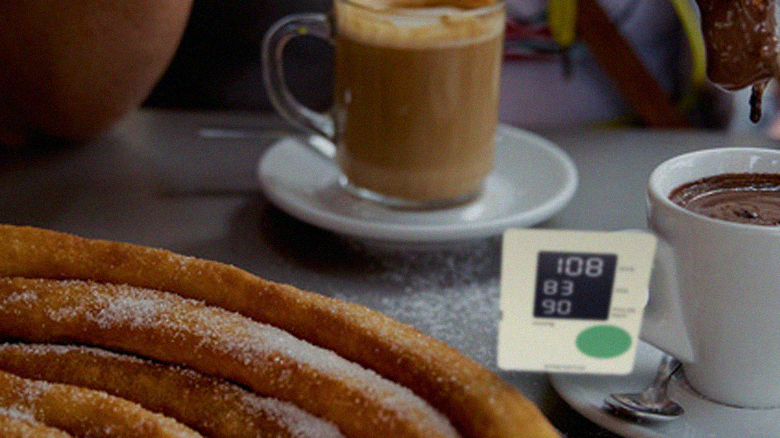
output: 83; mmHg
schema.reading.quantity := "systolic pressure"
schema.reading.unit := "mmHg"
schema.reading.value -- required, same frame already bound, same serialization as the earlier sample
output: 108; mmHg
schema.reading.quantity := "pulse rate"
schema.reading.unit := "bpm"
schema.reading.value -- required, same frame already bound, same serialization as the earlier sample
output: 90; bpm
